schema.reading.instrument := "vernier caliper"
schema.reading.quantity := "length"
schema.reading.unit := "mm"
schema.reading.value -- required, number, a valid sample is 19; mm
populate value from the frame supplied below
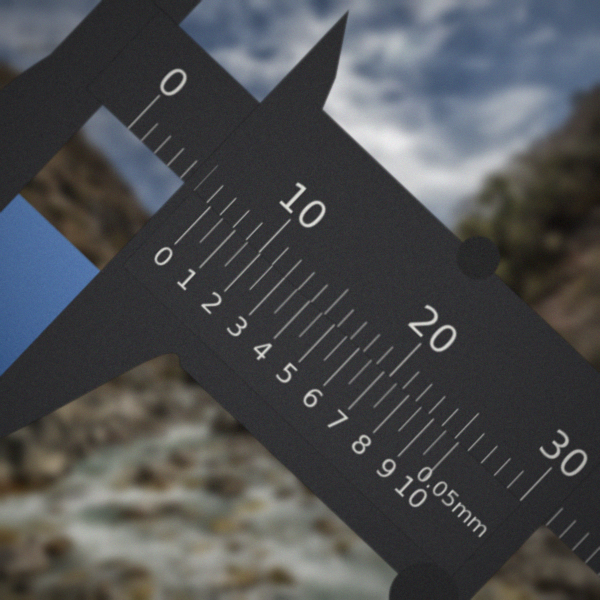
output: 6.3; mm
